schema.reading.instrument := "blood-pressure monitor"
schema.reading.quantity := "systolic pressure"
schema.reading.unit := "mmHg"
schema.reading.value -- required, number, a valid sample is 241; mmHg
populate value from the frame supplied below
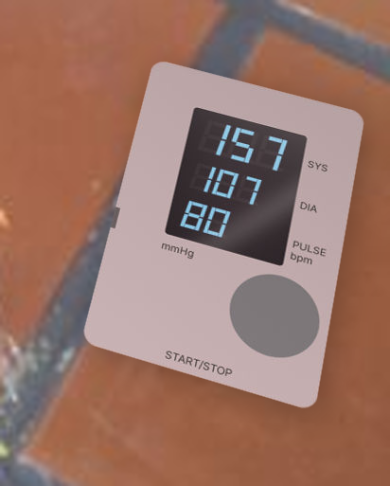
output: 157; mmHg
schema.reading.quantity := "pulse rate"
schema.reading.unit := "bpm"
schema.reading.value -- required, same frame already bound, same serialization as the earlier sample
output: 80; bpm
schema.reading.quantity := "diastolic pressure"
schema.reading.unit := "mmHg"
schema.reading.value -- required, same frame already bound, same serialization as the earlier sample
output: 107; mmHg
